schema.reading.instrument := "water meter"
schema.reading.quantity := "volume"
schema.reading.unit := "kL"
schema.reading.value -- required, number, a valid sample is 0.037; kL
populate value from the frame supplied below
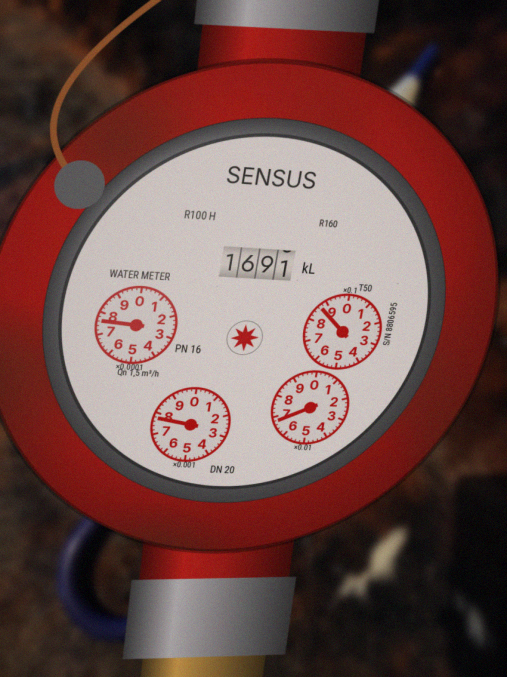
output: 1690.8677; kL
